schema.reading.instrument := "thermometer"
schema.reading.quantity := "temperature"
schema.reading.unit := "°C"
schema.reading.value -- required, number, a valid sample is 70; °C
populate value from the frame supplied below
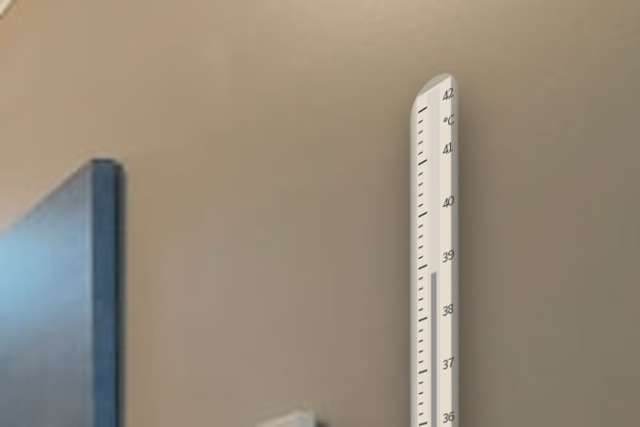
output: 38.8; °C
